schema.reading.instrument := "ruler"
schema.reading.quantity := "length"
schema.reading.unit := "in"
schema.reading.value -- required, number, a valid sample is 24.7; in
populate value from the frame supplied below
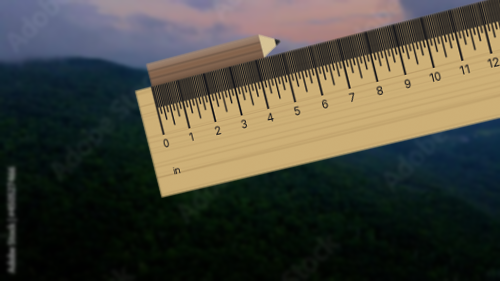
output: 5; in
